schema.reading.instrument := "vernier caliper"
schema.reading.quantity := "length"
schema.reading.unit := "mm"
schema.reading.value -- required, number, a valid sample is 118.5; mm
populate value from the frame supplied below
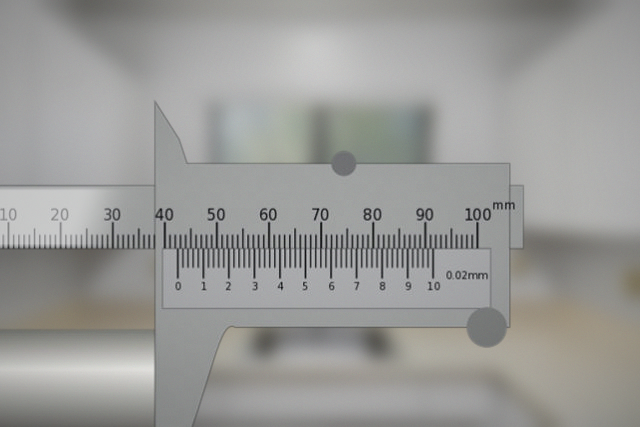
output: 42.5; mm
